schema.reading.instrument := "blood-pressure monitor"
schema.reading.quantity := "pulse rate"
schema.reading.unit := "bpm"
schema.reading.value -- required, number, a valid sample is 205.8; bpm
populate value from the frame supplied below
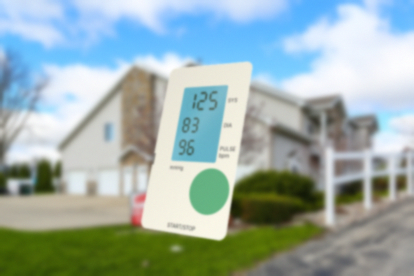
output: 96; bpm
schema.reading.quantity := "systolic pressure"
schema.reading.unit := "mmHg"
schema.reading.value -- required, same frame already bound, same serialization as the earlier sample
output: 125; mmHg
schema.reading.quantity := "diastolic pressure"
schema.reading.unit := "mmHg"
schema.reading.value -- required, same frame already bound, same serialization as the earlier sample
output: 83; mmHg
